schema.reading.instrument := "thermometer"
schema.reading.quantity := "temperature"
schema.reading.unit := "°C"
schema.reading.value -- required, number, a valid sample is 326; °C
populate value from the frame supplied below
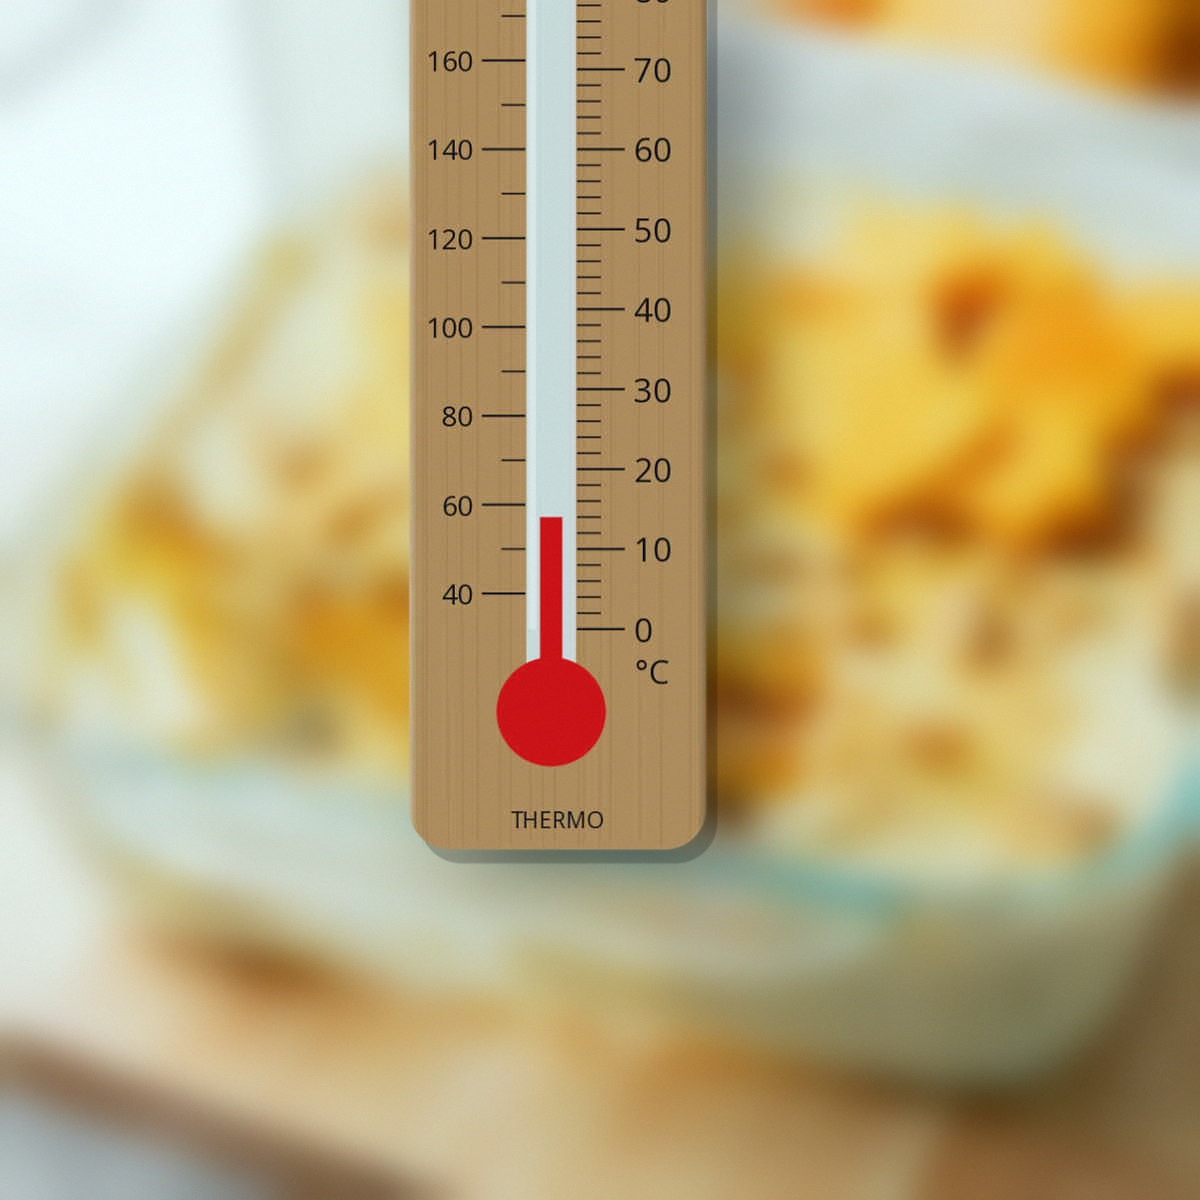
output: 14; °C
